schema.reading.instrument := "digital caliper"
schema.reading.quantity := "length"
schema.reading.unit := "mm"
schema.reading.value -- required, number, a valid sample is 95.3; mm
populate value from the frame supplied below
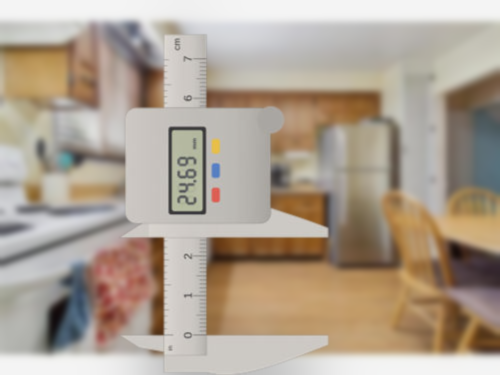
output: 24.69; mm
